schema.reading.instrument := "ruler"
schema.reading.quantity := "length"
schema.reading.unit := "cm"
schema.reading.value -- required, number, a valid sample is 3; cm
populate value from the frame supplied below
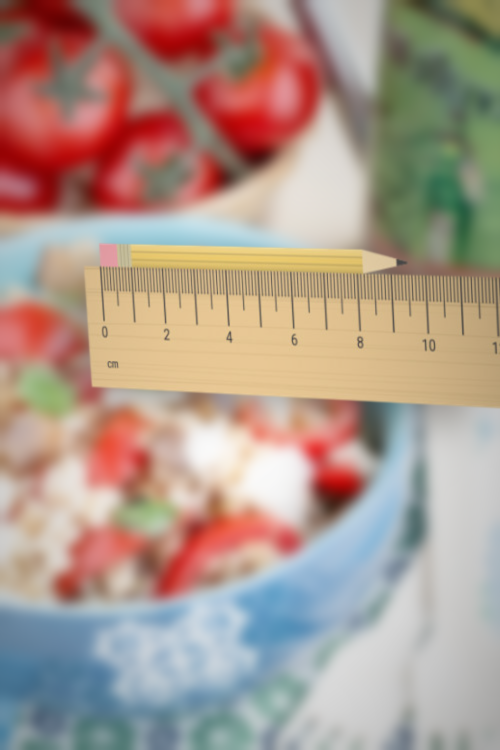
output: 9.5; cm
